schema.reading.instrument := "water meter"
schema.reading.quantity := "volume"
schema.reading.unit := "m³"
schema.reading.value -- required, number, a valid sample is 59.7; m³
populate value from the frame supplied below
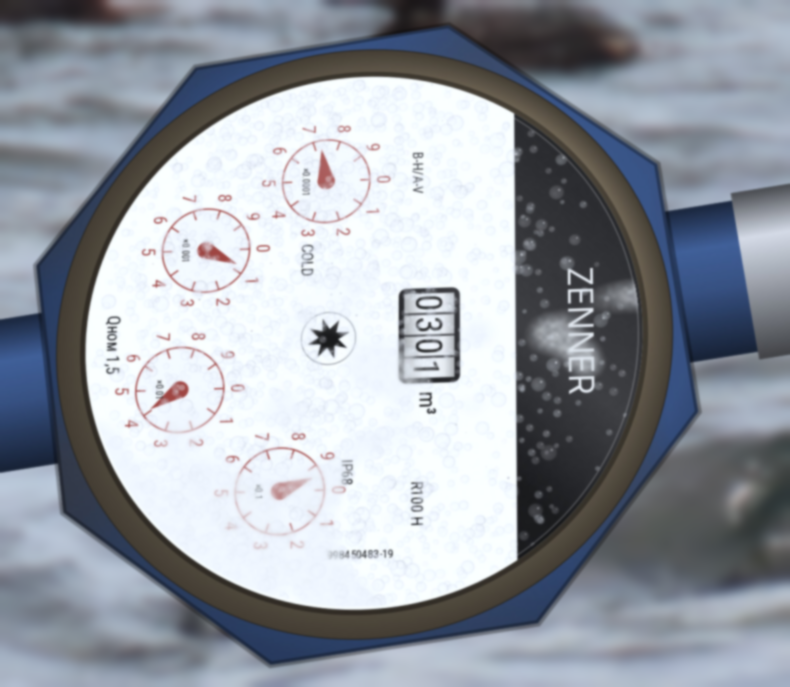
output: 300.9407; m³
